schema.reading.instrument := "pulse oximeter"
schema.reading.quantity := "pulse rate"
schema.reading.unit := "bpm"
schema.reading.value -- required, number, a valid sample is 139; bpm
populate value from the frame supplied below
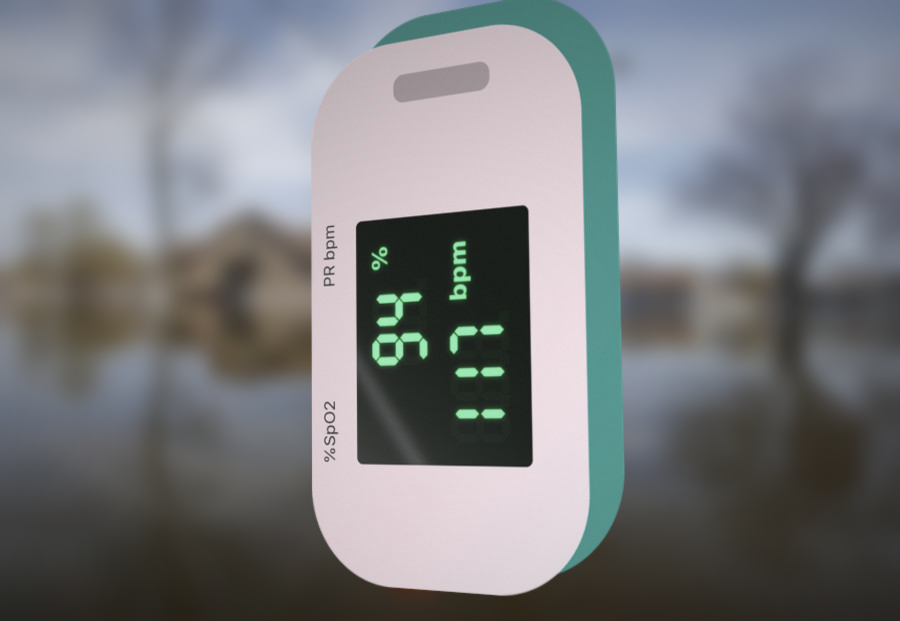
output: 117; bpm
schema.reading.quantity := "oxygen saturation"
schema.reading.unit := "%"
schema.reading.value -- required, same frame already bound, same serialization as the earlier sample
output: 94; %
